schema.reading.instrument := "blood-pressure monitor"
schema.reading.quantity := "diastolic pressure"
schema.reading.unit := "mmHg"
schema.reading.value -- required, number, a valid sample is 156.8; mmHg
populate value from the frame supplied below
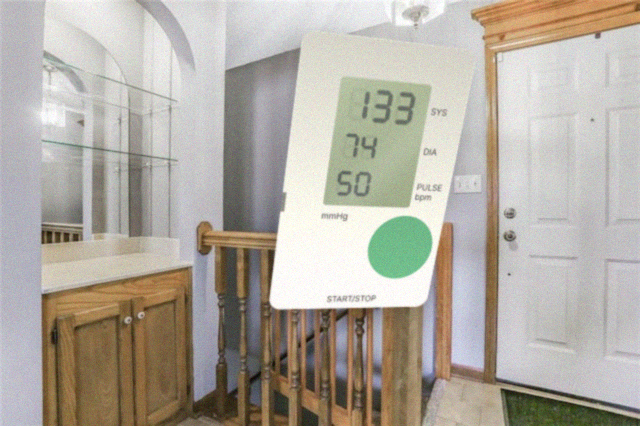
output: 74; mmHg
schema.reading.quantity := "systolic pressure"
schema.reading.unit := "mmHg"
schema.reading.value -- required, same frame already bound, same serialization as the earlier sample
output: 133; mmHg
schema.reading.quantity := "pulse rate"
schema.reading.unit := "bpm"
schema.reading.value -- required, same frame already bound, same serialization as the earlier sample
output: 50; bpm
